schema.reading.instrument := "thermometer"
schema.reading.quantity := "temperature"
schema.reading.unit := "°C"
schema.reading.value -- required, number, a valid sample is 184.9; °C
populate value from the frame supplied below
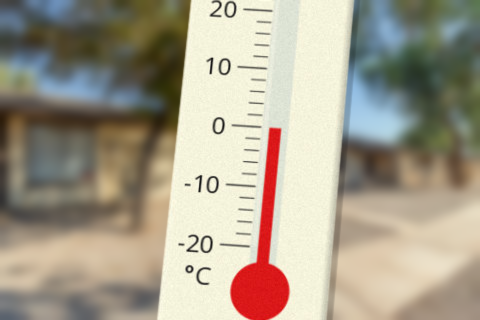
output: 0; °C
